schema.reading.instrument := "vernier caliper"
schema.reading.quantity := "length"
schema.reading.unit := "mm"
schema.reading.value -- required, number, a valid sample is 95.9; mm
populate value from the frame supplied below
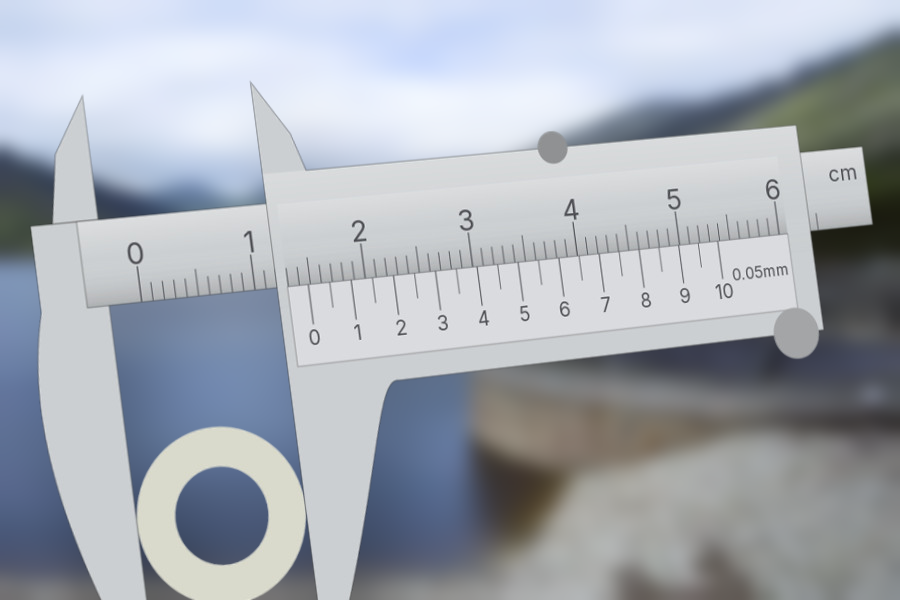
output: 14.8; mm
